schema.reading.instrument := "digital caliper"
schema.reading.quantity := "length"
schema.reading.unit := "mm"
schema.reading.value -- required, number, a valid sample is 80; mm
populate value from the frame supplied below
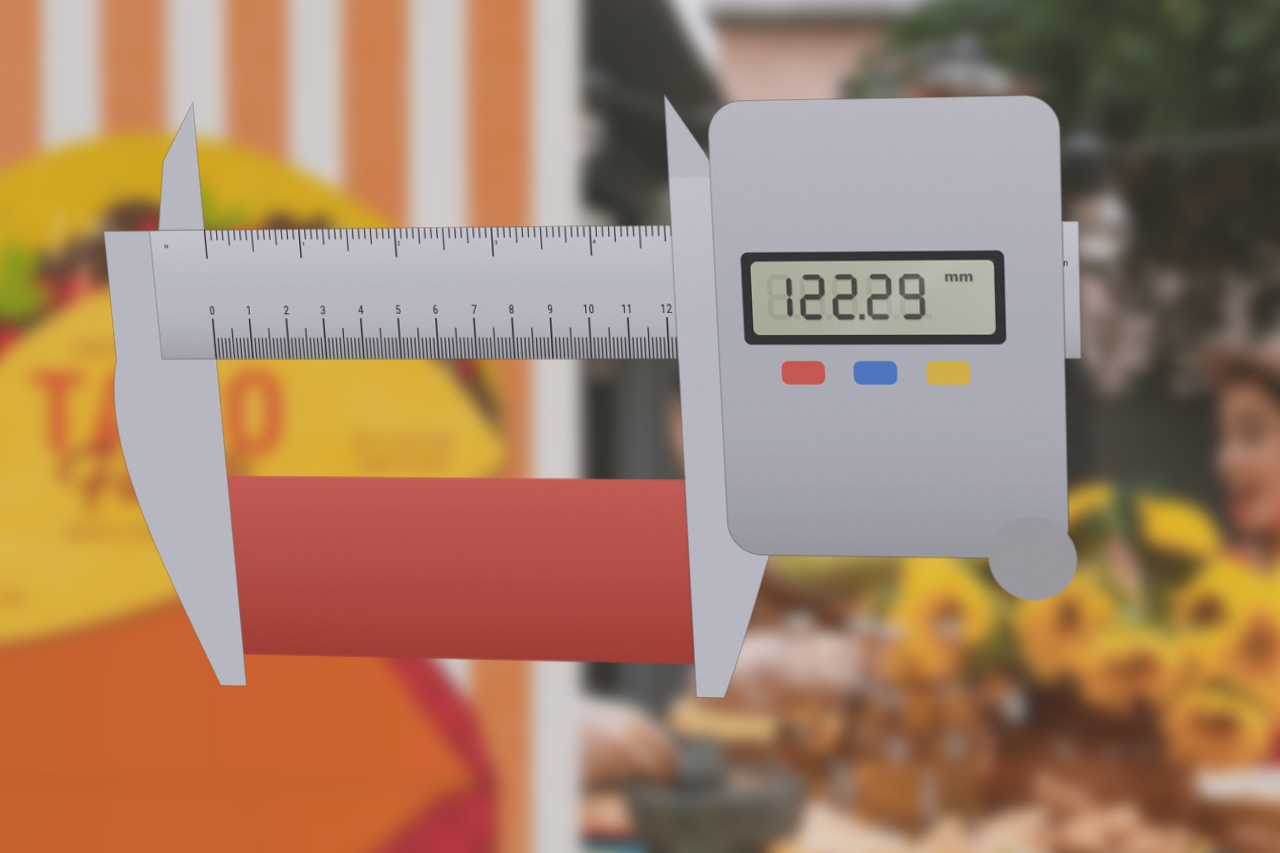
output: 122.29; mm
